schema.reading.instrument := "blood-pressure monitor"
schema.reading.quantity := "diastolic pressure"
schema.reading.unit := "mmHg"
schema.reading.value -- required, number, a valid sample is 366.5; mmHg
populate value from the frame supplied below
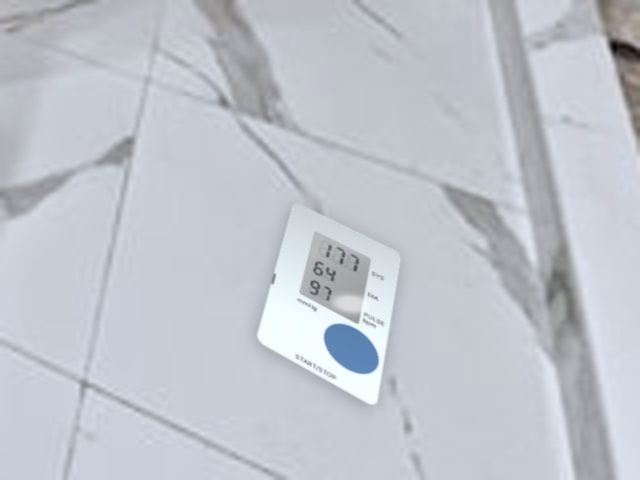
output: 64; mmHg
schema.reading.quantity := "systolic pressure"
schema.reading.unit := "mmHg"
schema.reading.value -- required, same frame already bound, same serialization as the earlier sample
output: 177; mmHg
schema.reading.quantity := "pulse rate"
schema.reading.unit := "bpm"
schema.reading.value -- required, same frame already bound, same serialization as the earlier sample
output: 97; bpm
